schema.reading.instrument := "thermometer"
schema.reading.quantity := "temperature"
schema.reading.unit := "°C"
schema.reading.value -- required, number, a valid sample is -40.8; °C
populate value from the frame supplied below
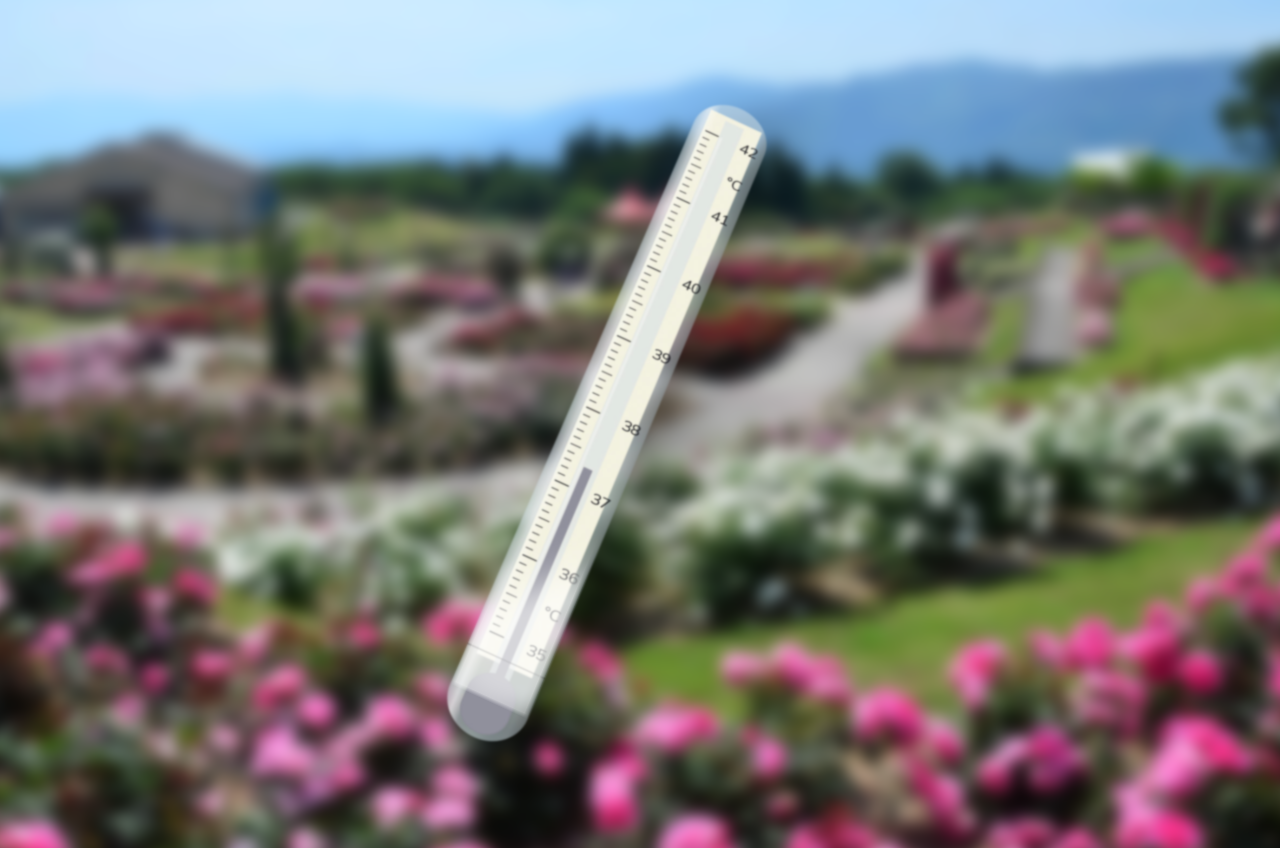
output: 37.3; °C
